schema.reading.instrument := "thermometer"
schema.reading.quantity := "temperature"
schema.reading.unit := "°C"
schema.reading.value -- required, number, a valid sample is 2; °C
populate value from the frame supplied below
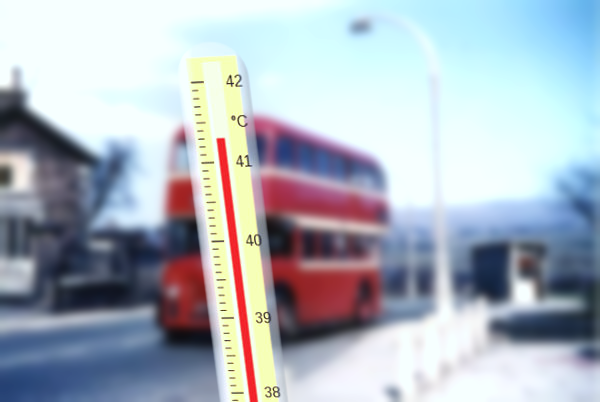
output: 41.3; °C
